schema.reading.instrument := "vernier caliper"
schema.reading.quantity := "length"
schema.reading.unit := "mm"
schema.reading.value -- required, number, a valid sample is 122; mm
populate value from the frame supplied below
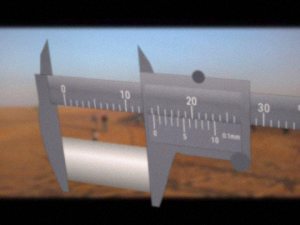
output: 14.2; mm
